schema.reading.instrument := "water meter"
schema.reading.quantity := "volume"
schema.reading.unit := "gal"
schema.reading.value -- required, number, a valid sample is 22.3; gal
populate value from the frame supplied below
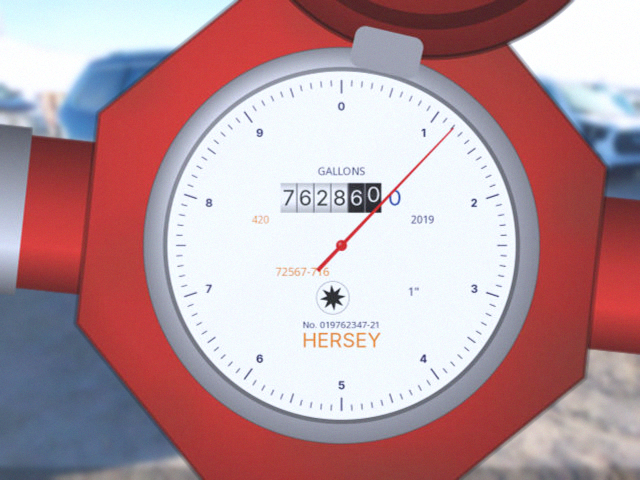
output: 7628601.2; gal
